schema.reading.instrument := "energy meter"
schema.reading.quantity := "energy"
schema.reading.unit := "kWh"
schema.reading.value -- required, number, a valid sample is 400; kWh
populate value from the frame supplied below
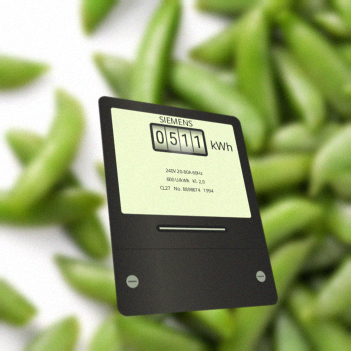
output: 511; kWh
